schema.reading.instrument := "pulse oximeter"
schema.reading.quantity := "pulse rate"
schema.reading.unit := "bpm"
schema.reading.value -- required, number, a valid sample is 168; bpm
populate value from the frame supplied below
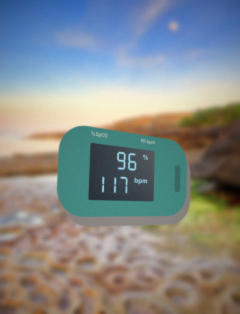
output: 117; bpm
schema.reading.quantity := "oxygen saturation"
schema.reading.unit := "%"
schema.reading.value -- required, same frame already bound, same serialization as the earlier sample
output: 96; %
